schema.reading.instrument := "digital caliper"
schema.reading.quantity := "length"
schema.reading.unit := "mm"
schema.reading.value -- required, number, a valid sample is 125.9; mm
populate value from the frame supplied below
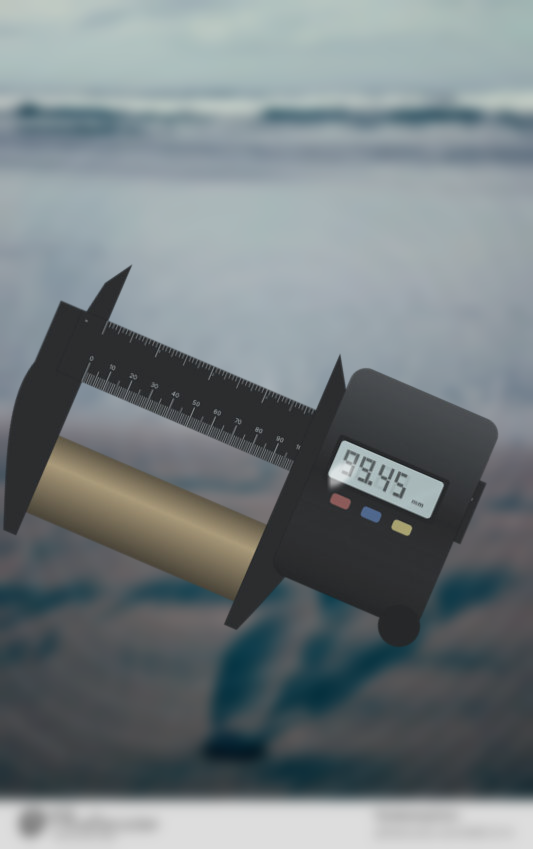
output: 99.45; mm
